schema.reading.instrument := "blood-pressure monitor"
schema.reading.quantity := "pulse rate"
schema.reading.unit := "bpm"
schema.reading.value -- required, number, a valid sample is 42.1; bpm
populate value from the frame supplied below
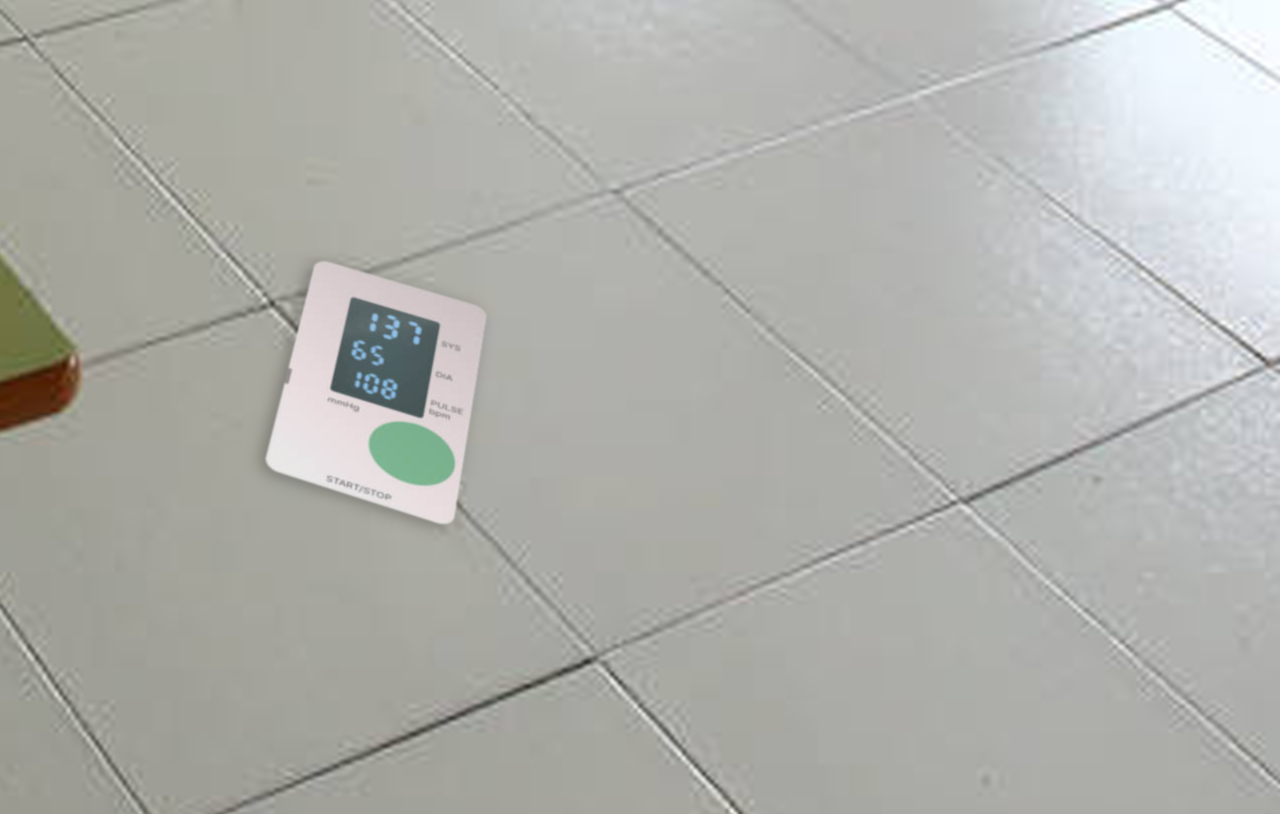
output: 108; bpm
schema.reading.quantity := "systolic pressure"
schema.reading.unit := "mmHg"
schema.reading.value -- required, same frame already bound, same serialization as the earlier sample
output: 137; mmHg
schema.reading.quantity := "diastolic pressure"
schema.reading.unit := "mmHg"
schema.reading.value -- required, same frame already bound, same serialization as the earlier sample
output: 65; mmHg
